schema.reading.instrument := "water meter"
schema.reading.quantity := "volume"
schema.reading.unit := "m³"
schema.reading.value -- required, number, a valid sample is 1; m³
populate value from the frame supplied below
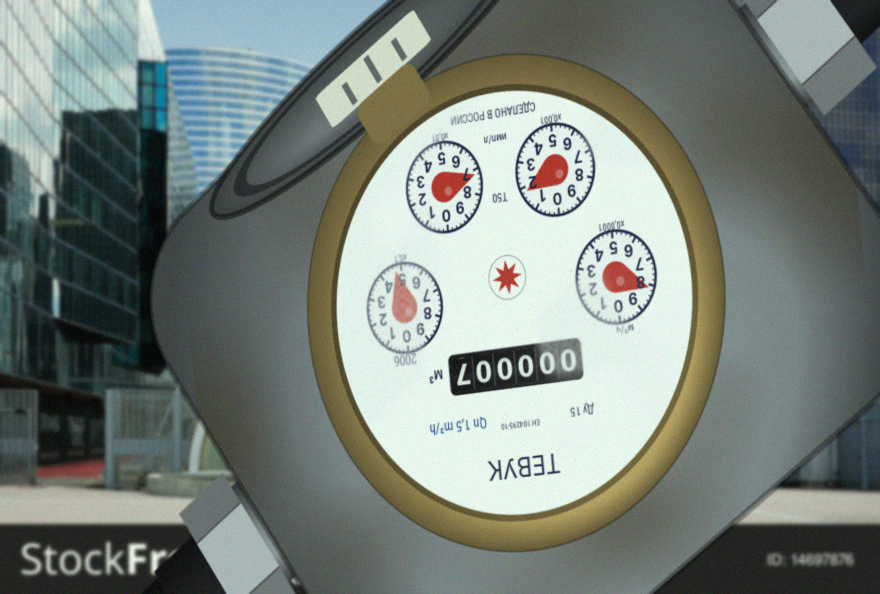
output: 7.4718; m³
